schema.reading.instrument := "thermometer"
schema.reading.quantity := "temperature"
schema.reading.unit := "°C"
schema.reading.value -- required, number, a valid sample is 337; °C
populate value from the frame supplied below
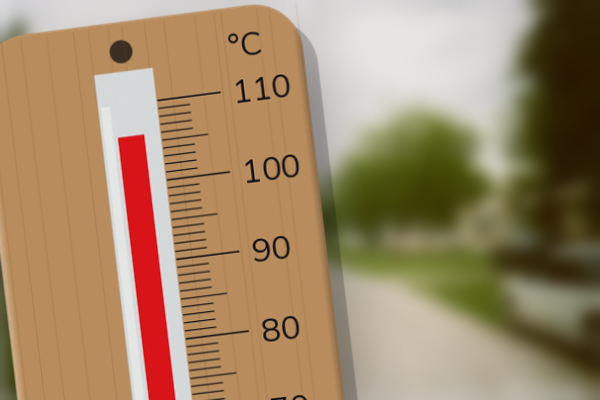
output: 106; °C
